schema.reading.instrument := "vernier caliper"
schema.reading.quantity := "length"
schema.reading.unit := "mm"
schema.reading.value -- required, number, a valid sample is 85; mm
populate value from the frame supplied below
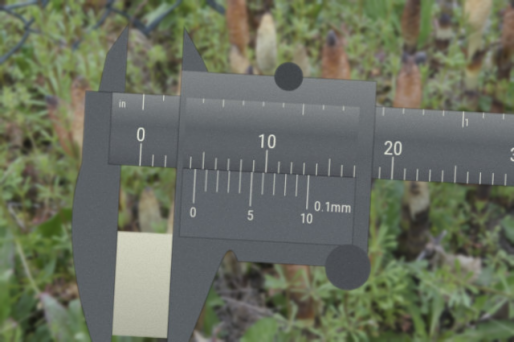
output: 4.4; mm
